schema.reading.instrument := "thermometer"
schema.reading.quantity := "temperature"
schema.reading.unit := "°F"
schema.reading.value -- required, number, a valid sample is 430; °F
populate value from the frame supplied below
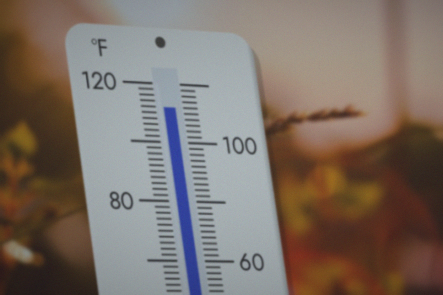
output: 112; °F
